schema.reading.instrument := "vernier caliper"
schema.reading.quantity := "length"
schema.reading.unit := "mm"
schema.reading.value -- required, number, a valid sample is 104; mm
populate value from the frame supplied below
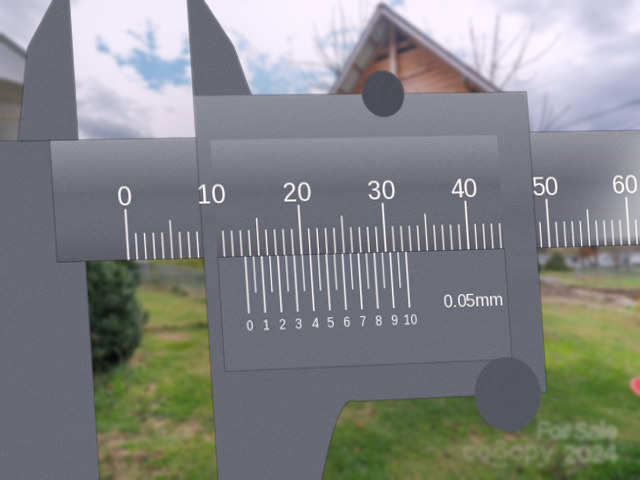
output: 13.4; mm
